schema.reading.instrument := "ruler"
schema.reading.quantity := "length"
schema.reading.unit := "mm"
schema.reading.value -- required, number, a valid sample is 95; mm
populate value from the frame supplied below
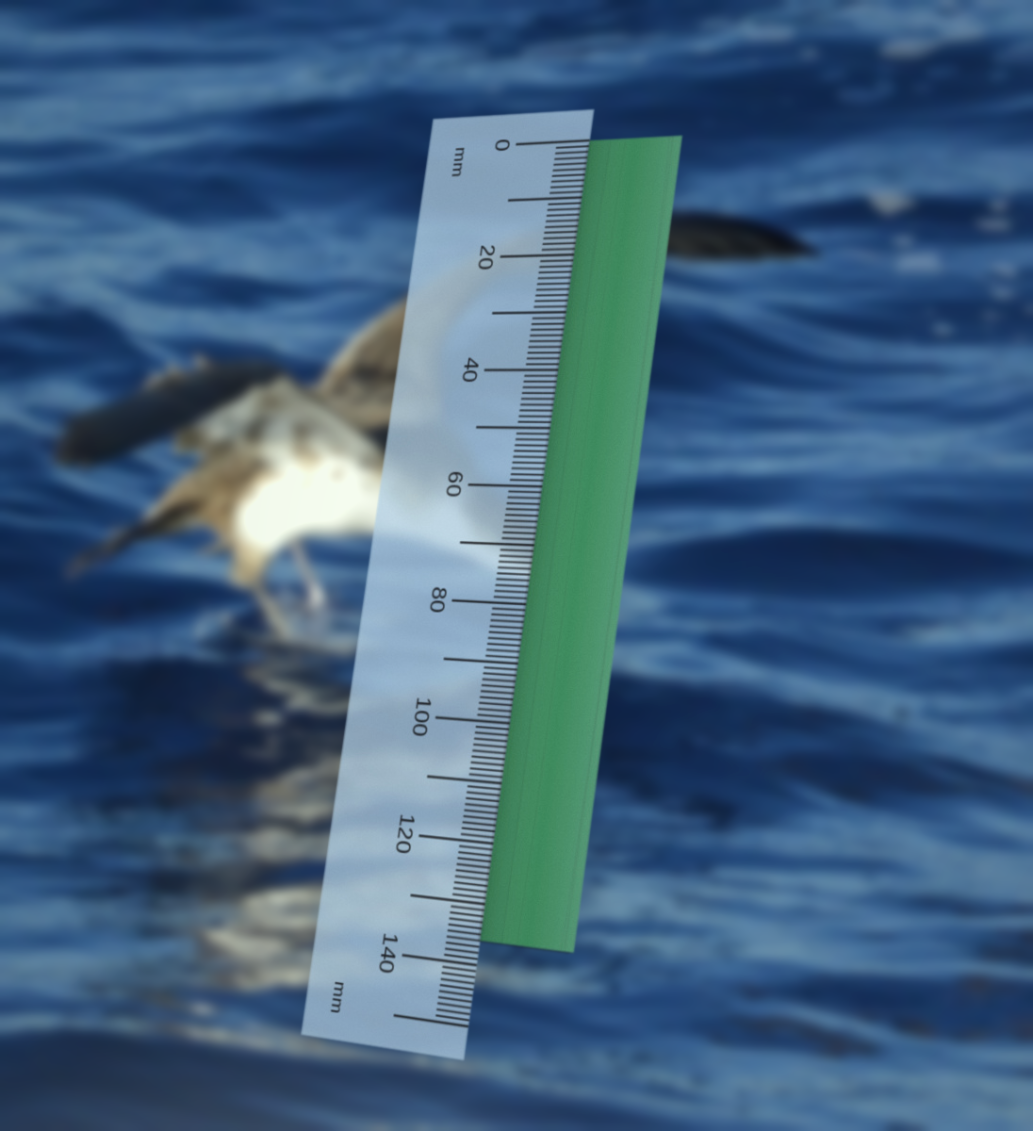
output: 136; mm
